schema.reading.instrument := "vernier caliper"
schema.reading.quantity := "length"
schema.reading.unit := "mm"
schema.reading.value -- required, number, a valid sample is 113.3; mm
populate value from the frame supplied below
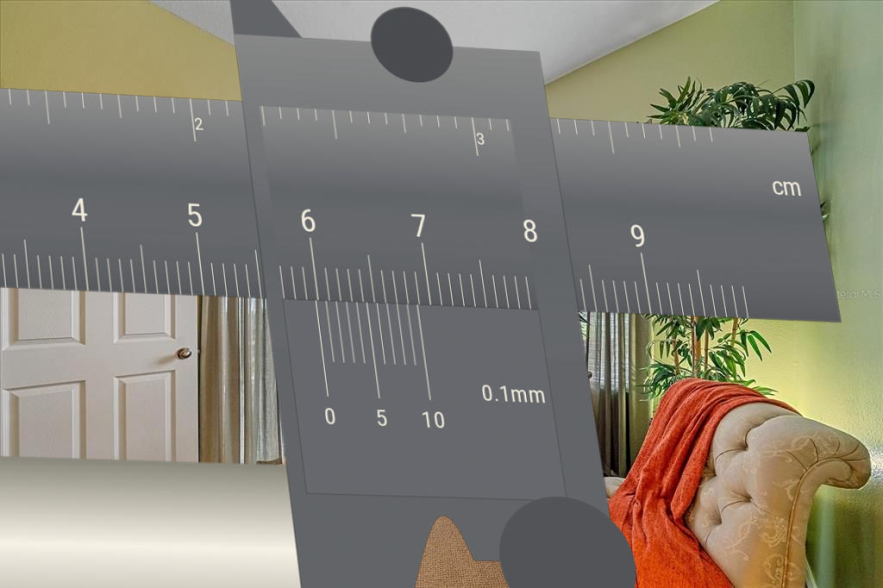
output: 59.8; mm
